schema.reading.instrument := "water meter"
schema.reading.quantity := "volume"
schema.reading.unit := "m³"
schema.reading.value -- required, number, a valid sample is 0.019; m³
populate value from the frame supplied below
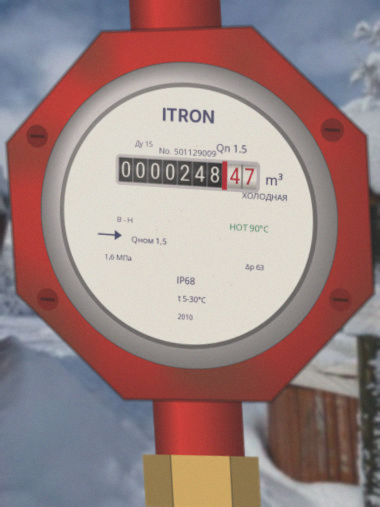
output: 248.47; m³
